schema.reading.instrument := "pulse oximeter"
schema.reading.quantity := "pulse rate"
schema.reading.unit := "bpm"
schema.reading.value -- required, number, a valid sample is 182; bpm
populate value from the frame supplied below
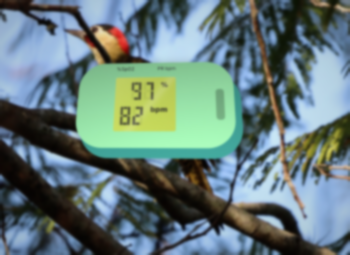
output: 82; bpm
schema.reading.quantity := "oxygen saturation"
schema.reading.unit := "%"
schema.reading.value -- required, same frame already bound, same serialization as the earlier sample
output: 97; %
